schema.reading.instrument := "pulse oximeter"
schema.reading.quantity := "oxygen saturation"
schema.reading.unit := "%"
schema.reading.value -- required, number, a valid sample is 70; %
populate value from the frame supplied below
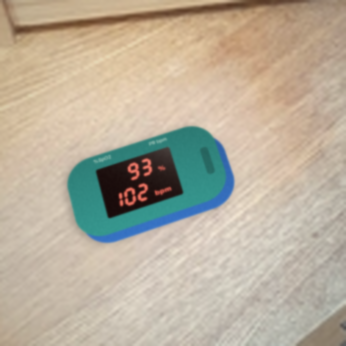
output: 93; %
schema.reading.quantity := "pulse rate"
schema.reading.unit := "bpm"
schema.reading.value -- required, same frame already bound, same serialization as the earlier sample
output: 102; bpm
